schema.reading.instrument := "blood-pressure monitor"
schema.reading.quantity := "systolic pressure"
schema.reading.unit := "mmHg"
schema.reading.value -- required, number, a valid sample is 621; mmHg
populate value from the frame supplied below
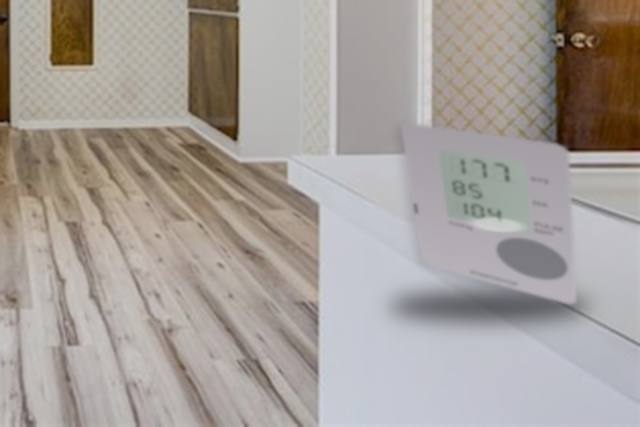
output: 177; mmHg
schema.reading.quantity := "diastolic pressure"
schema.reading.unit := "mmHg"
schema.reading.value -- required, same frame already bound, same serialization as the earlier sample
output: 85; mmHg
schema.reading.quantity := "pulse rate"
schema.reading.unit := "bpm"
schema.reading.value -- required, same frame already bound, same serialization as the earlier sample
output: 104; bpm
